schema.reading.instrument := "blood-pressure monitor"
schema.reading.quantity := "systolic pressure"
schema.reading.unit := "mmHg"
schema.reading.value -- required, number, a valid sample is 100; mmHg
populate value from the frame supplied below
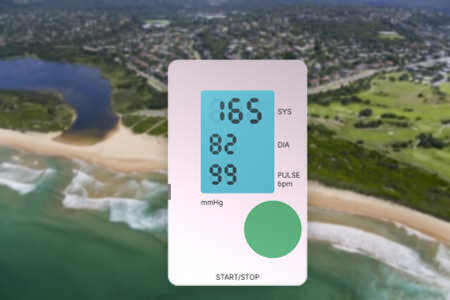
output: 165; mmHg
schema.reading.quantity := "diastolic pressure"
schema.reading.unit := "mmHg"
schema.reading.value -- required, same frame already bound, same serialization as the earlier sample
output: 82; mmHg
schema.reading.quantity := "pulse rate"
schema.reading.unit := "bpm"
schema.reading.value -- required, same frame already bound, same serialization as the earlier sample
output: 99; bpm
